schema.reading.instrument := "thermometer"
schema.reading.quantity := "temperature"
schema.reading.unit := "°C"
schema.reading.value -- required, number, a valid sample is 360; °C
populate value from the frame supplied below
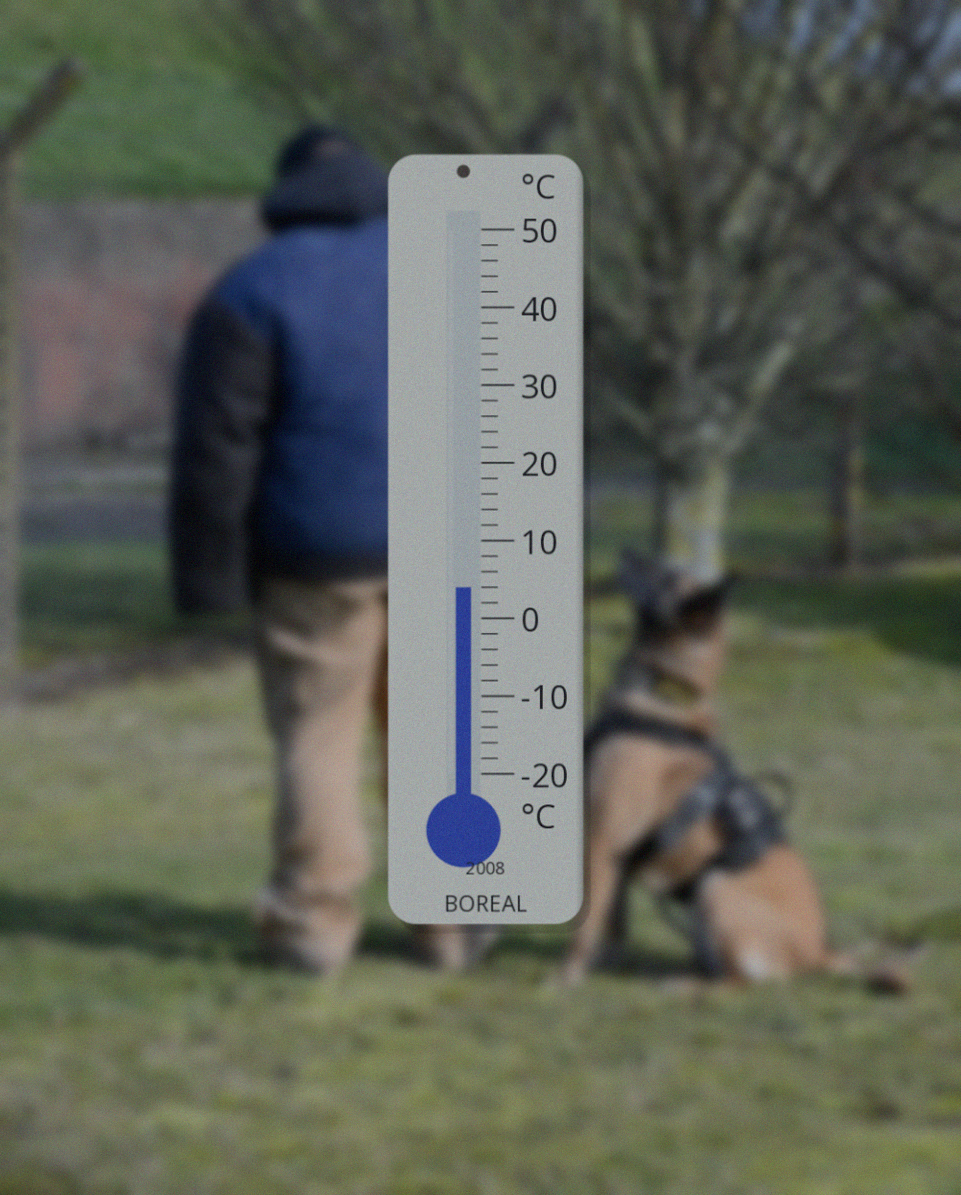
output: 4; °C
